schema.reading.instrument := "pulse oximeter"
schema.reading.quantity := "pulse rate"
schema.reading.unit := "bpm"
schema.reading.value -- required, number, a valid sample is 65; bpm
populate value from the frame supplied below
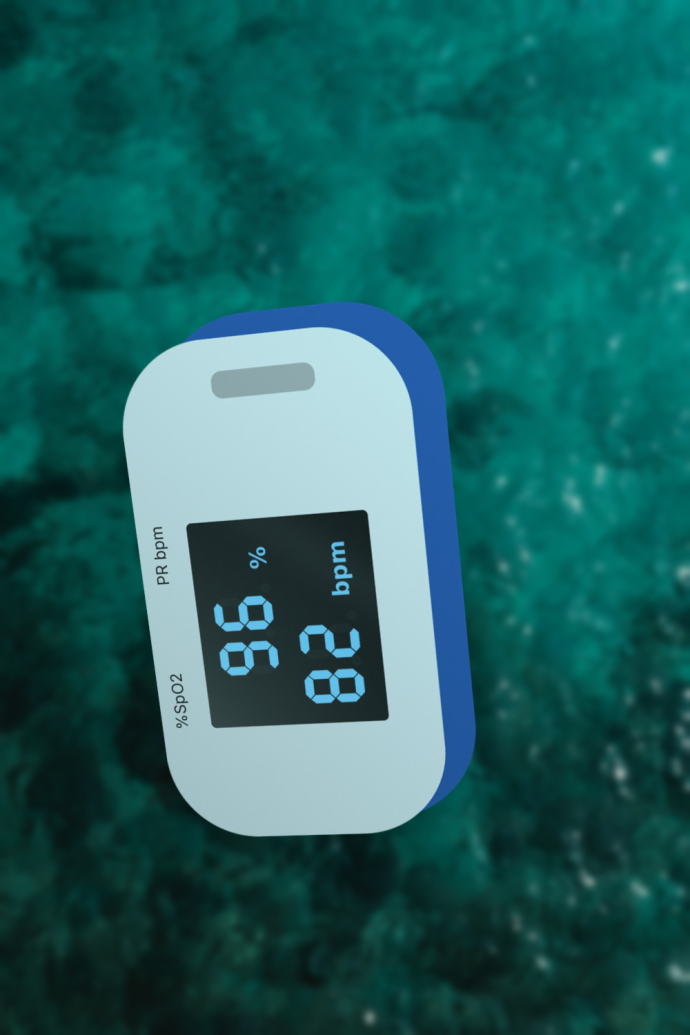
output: 82; bpm
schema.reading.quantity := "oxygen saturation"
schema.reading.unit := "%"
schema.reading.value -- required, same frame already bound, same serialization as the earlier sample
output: 96; %
